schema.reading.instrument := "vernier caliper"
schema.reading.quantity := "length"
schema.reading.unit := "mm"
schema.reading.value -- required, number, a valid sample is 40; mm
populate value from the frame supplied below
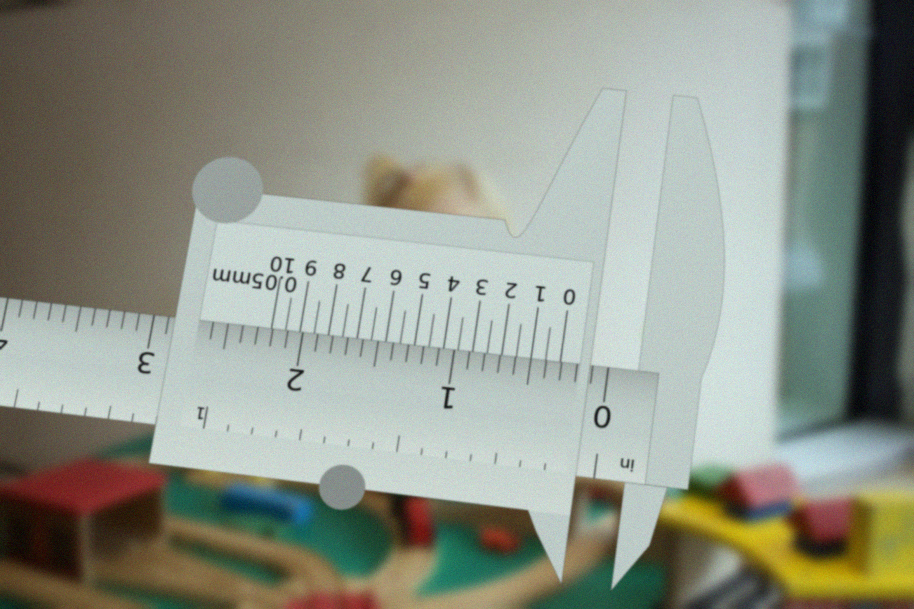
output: 3.1; mm
